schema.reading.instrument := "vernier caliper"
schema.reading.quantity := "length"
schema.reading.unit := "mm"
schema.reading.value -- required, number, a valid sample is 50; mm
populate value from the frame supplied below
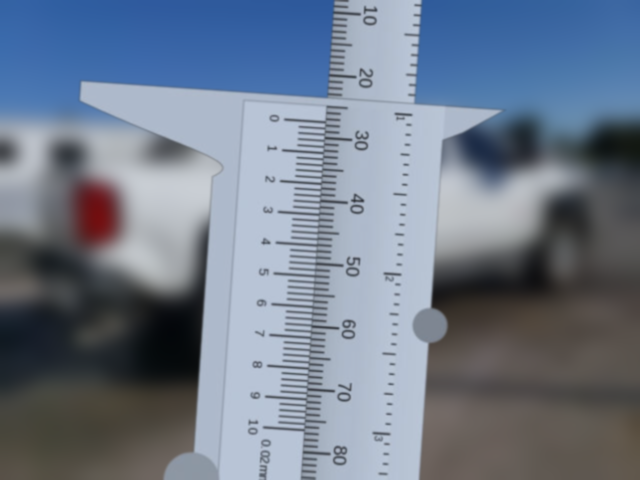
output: 27.5; mm
